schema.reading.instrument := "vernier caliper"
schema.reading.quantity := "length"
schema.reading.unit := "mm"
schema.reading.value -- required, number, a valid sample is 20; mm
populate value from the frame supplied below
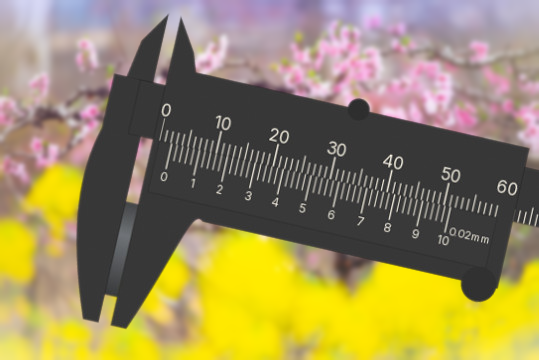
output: 2.2; mm
